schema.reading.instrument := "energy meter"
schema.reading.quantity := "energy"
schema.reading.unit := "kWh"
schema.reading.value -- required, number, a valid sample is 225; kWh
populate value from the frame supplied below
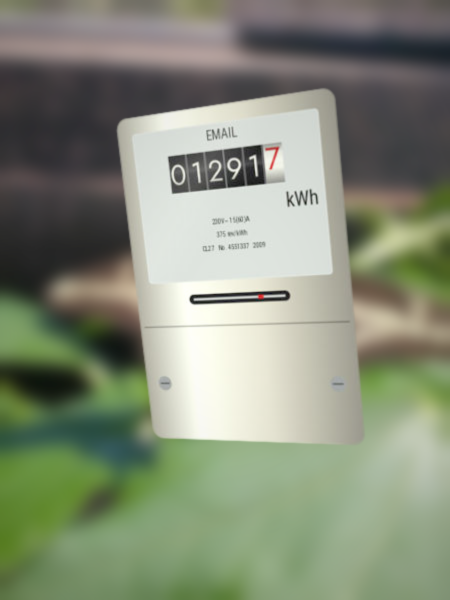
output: 1291.7; kWh
